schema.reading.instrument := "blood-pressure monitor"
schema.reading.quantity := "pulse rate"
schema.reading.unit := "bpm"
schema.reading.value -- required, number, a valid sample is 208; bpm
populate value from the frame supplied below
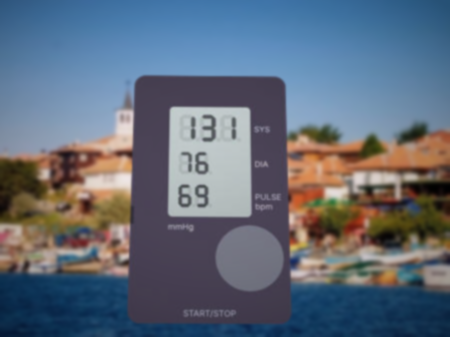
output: 69; bpm
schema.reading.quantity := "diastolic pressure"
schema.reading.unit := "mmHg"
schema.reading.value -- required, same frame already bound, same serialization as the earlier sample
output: 76; mmHg
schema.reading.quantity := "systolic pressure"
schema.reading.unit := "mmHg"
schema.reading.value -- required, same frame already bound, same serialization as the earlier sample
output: 131; mmHg
